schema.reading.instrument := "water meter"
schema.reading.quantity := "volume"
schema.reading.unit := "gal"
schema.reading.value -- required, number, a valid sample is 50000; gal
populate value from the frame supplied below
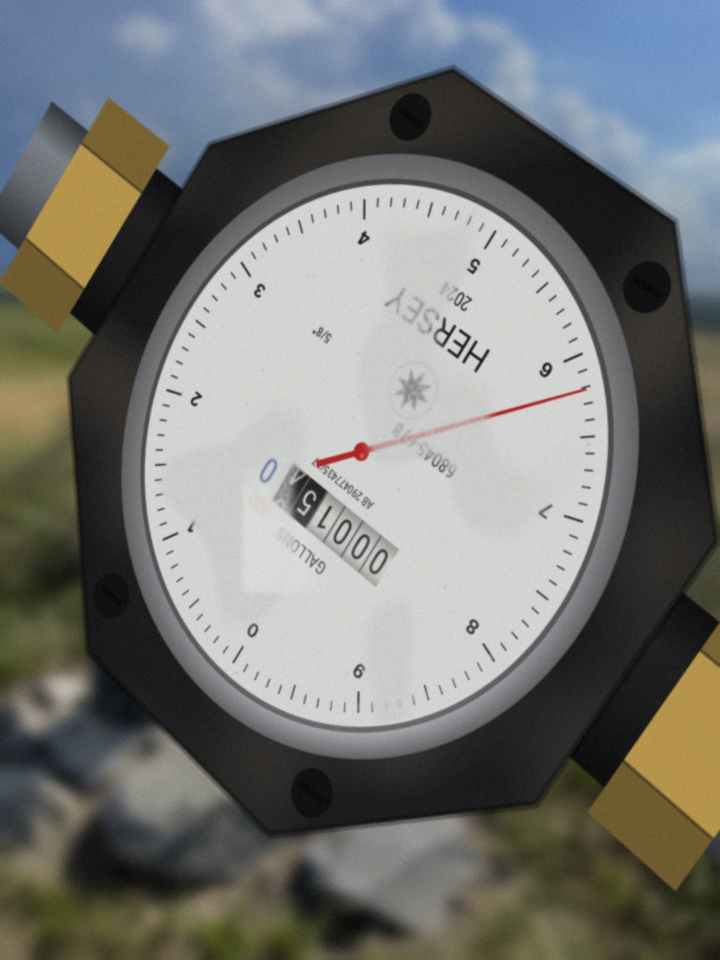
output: 1536.2; gal
